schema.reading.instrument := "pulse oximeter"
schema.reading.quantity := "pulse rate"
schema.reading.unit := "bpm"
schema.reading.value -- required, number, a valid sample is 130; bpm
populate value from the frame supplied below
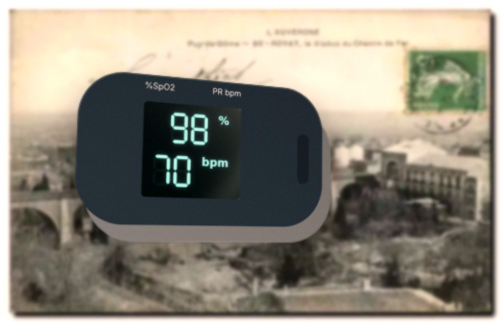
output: 70; bpm
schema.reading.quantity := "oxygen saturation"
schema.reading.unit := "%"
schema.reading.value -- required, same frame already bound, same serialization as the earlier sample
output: 98; %
